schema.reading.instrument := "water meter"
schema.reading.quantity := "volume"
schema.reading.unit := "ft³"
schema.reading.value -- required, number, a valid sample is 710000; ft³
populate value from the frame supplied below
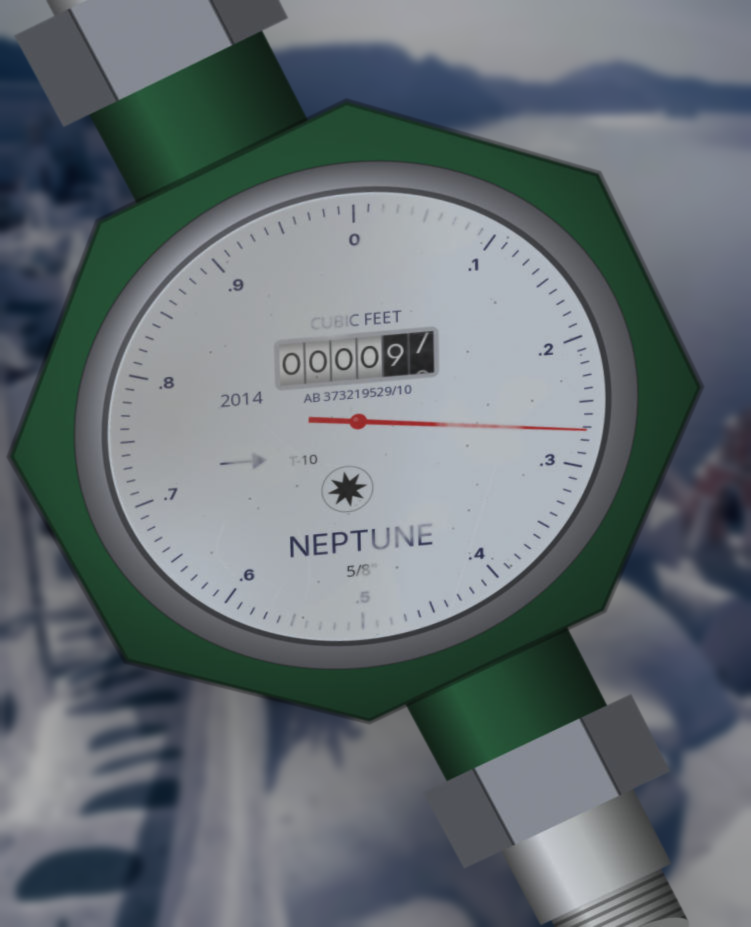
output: 97.27; ft³
